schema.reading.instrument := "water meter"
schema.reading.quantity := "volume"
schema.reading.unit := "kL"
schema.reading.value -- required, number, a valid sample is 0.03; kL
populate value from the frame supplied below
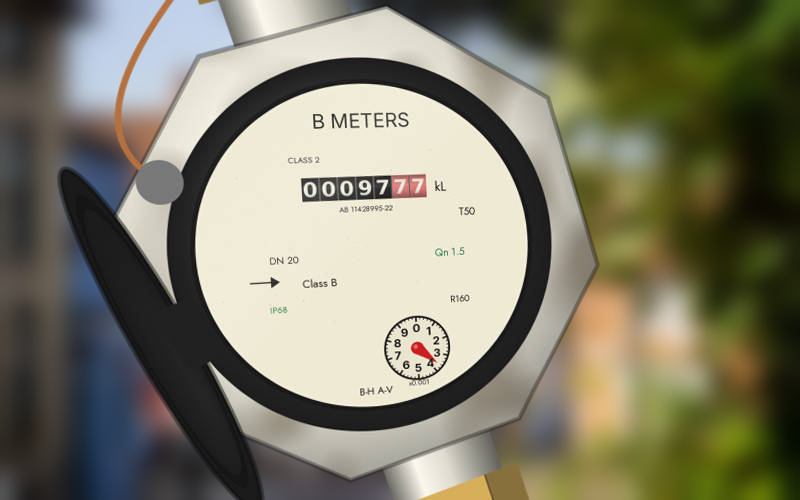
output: 97.773; kL
